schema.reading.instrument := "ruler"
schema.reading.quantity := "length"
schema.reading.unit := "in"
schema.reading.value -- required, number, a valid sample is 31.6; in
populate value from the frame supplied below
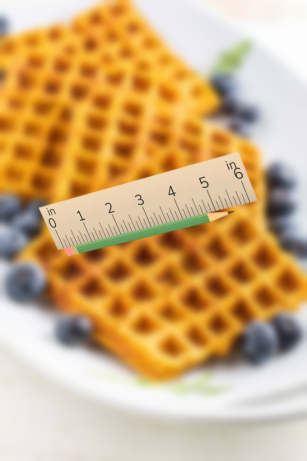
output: 5.5; in
